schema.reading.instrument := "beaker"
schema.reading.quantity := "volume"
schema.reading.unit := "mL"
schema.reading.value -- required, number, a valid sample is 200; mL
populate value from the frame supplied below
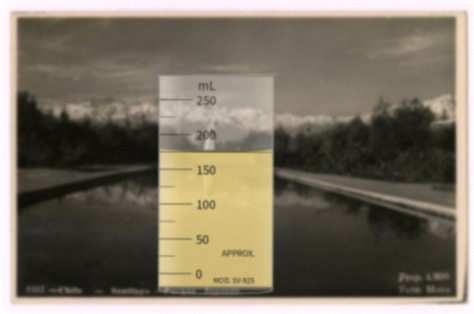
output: 175; mL
